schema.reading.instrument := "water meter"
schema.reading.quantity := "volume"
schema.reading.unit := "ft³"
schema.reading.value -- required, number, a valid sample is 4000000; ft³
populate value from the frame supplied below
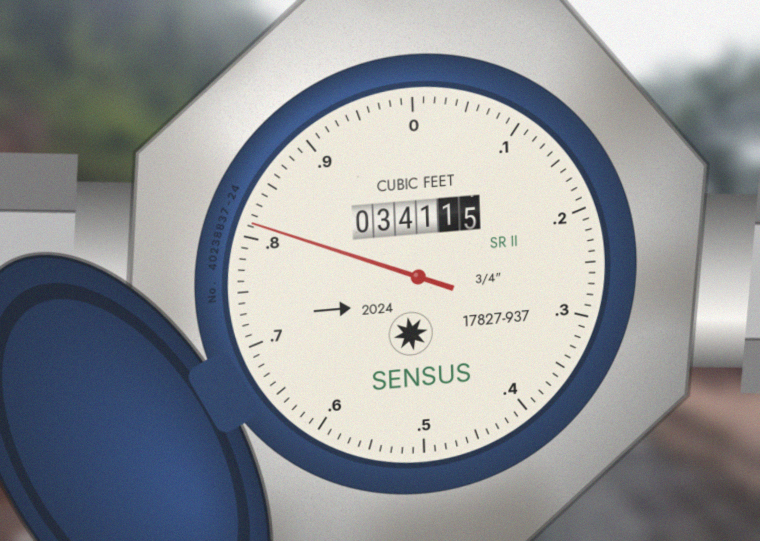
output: 34114.81; ft³
